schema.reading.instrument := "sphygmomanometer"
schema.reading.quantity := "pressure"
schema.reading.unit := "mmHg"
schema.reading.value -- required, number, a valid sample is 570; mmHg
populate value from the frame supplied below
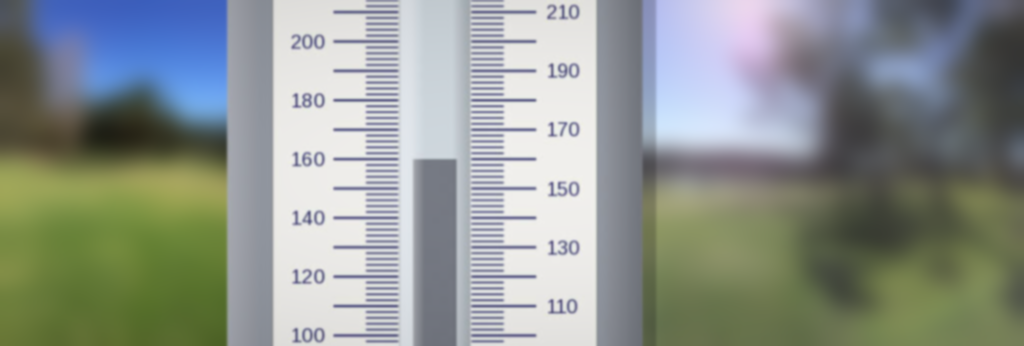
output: 160; mmHg
